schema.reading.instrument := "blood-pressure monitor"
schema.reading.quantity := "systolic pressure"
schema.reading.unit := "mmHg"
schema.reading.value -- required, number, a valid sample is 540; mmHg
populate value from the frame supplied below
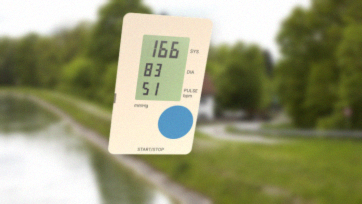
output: 166; mmHg
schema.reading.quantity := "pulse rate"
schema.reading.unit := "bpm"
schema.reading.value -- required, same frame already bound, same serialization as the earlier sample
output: 51; bpm
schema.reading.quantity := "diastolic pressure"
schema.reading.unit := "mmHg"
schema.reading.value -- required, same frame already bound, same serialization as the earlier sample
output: 83; mmHg
